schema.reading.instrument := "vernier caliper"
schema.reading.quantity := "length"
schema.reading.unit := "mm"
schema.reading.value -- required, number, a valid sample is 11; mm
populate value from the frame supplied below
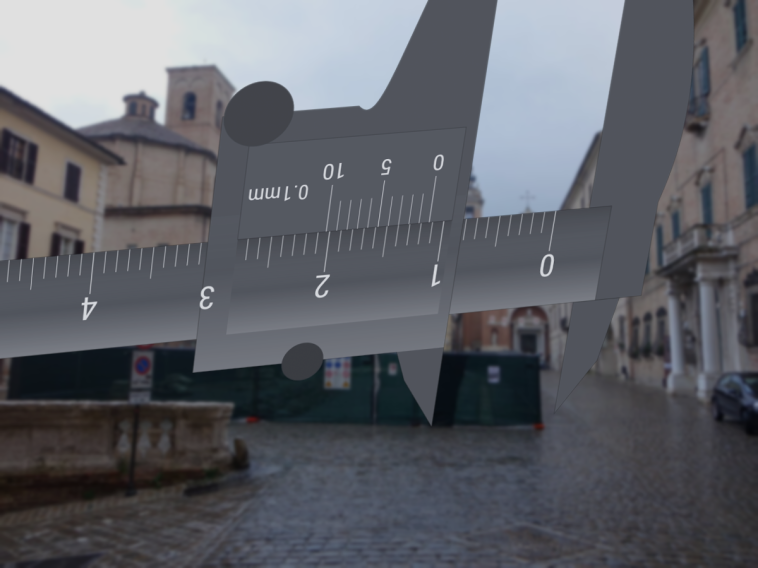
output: 11.3; mm
